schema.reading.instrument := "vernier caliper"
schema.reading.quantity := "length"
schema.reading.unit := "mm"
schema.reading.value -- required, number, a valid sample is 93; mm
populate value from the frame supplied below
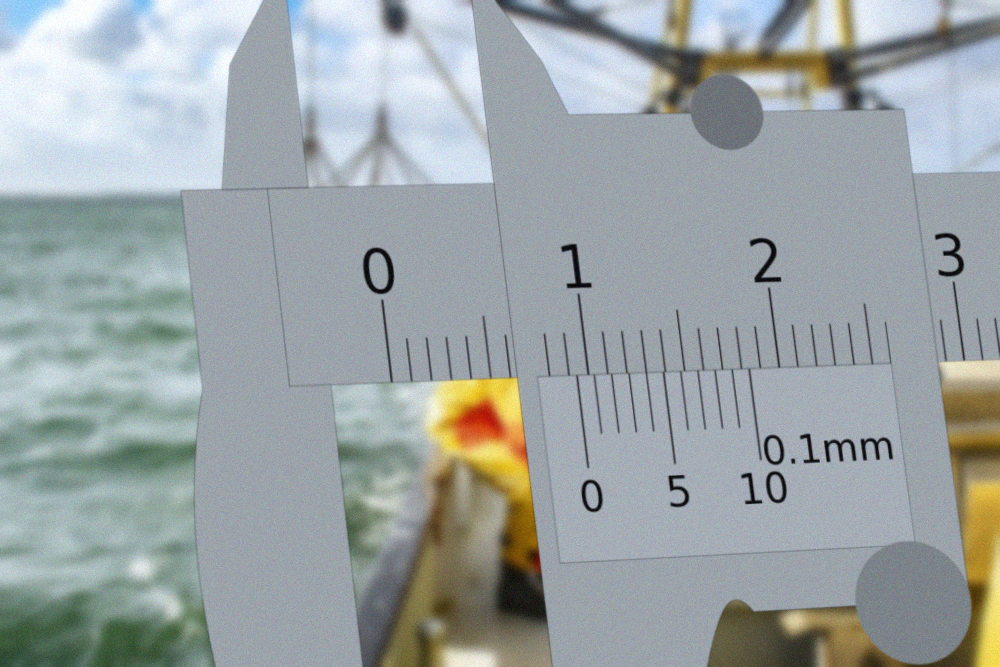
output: 9.4; mm
